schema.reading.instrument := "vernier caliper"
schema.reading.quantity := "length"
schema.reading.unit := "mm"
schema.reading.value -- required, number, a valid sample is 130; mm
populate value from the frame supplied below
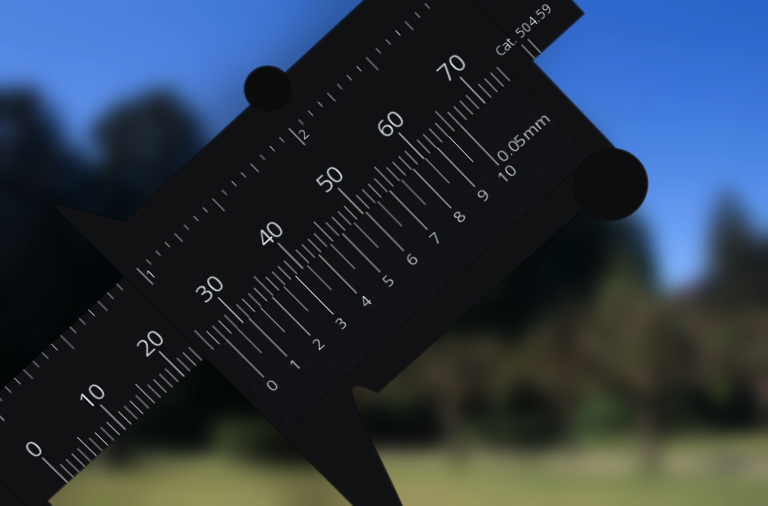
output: 27.0; mm
